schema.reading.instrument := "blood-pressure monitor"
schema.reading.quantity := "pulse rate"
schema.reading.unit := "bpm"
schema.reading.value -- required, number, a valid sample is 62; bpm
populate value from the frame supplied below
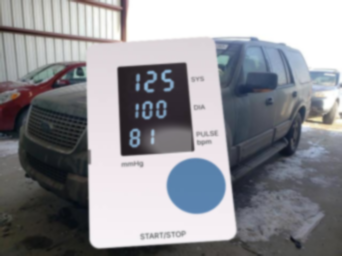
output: 81; bpm
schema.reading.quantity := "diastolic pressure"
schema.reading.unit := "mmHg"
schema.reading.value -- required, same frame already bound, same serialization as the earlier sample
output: 100; mmHg
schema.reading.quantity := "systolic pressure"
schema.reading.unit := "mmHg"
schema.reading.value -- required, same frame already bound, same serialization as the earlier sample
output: 125; mmHg
